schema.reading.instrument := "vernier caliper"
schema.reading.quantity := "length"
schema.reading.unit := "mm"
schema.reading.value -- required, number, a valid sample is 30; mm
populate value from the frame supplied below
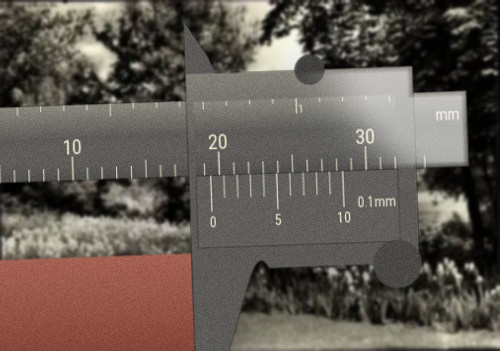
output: 19.4; mm
